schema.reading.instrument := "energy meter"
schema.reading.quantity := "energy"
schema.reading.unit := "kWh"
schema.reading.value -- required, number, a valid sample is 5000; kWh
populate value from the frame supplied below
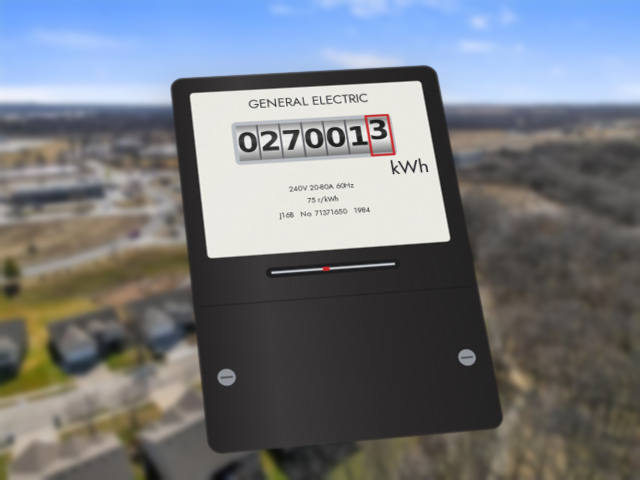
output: 27001.3; kWh
